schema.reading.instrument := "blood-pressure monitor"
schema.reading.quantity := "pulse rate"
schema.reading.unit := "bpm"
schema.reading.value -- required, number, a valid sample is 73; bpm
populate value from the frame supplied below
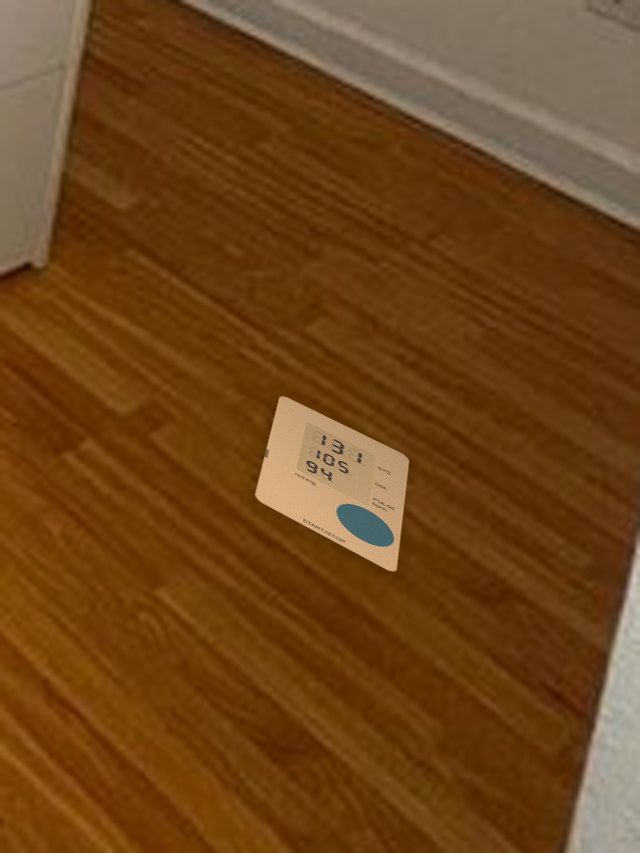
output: 94; bpm
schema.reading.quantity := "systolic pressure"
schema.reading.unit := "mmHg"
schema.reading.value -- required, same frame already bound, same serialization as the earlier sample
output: 131; mmHg
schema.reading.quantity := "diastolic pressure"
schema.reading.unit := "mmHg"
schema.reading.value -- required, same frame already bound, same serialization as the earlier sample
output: 105; mmHg
